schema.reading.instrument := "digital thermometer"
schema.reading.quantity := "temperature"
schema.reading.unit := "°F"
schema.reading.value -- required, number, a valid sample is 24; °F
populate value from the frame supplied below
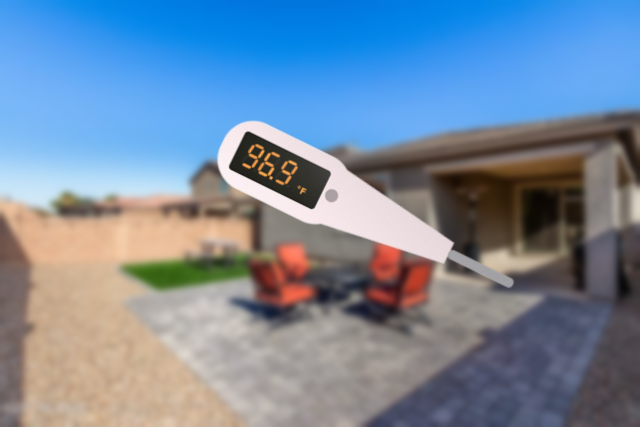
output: 96.9; °F
